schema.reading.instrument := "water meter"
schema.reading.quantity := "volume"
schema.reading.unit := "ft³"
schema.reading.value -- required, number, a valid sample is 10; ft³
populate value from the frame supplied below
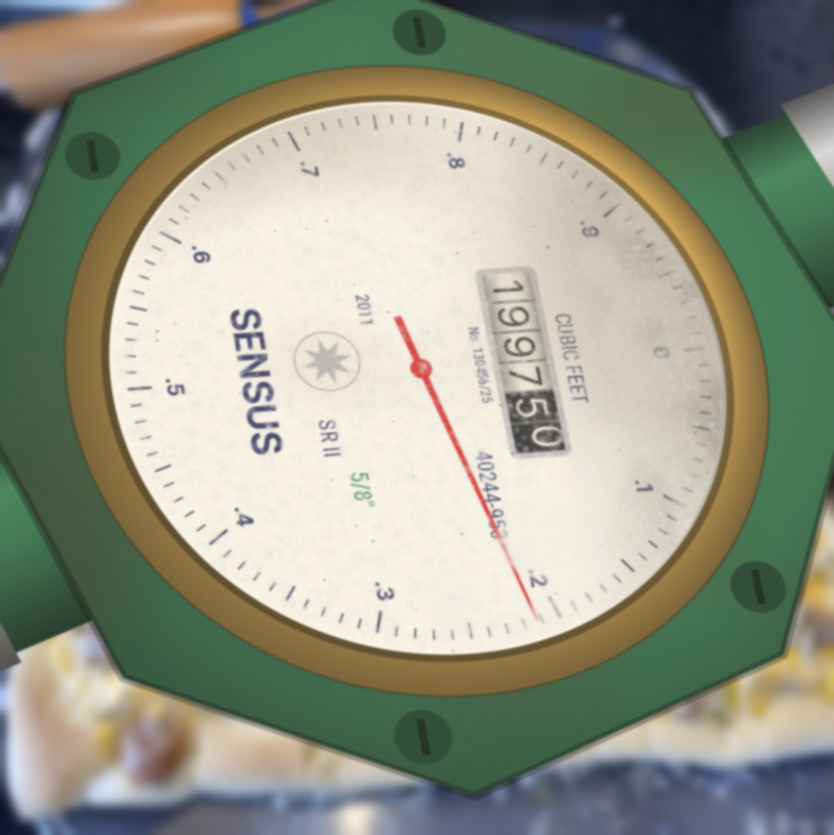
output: 199750.21; ft³
